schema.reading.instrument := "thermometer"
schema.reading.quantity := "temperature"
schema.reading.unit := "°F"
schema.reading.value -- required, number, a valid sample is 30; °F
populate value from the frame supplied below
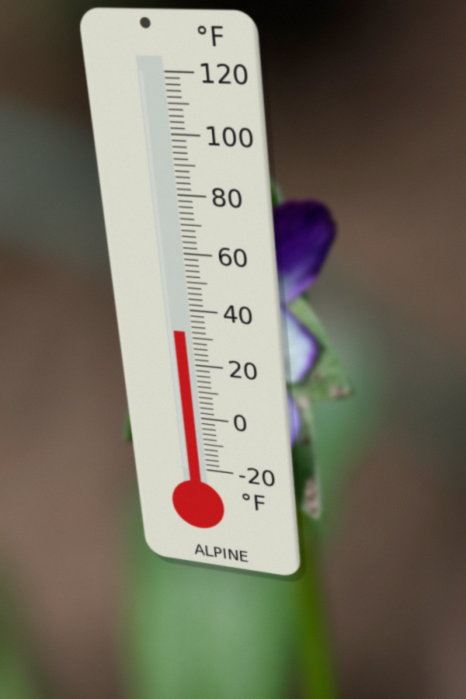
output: 32; °F
